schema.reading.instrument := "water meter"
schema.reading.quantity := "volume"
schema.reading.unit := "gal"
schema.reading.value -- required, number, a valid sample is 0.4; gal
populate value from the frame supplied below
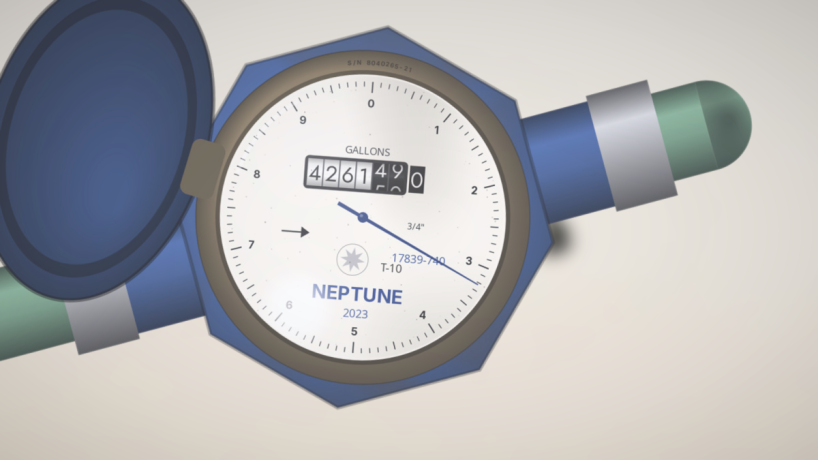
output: 4261493.2; gal
